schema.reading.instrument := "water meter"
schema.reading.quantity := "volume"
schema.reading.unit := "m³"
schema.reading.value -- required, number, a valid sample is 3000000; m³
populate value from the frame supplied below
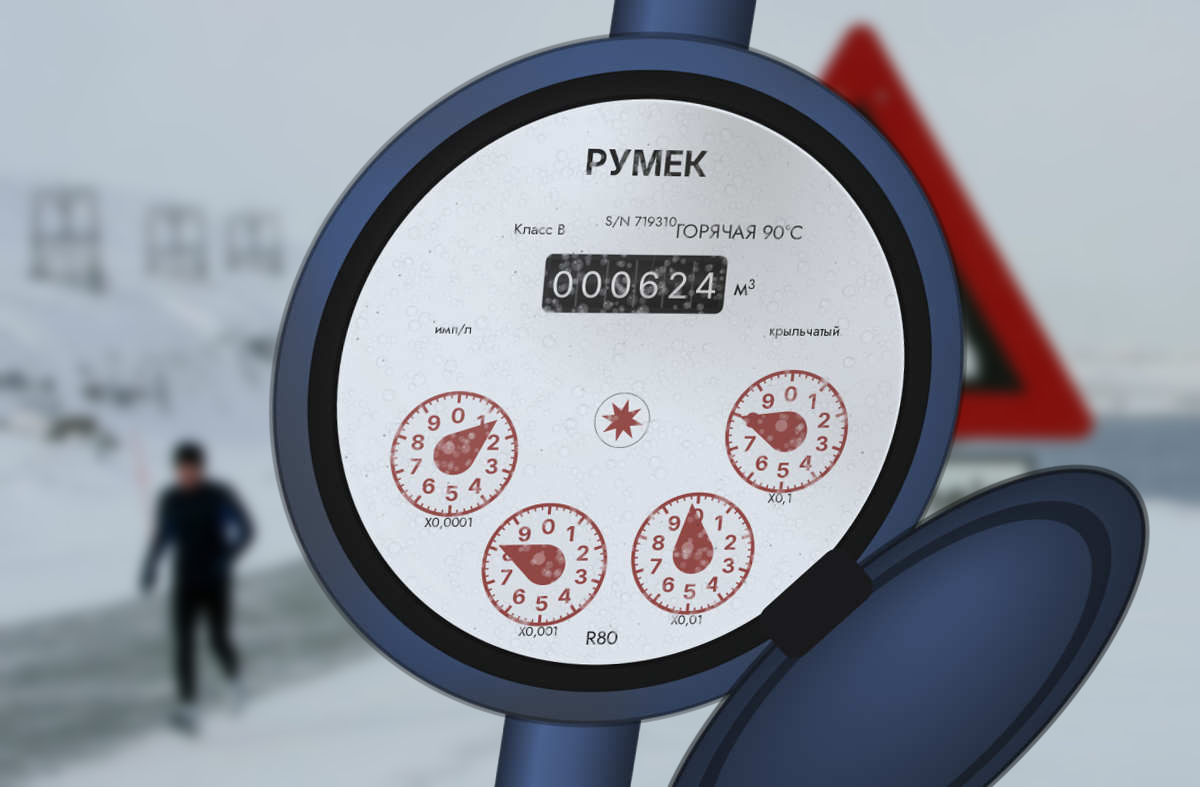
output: 624.7981; m³
